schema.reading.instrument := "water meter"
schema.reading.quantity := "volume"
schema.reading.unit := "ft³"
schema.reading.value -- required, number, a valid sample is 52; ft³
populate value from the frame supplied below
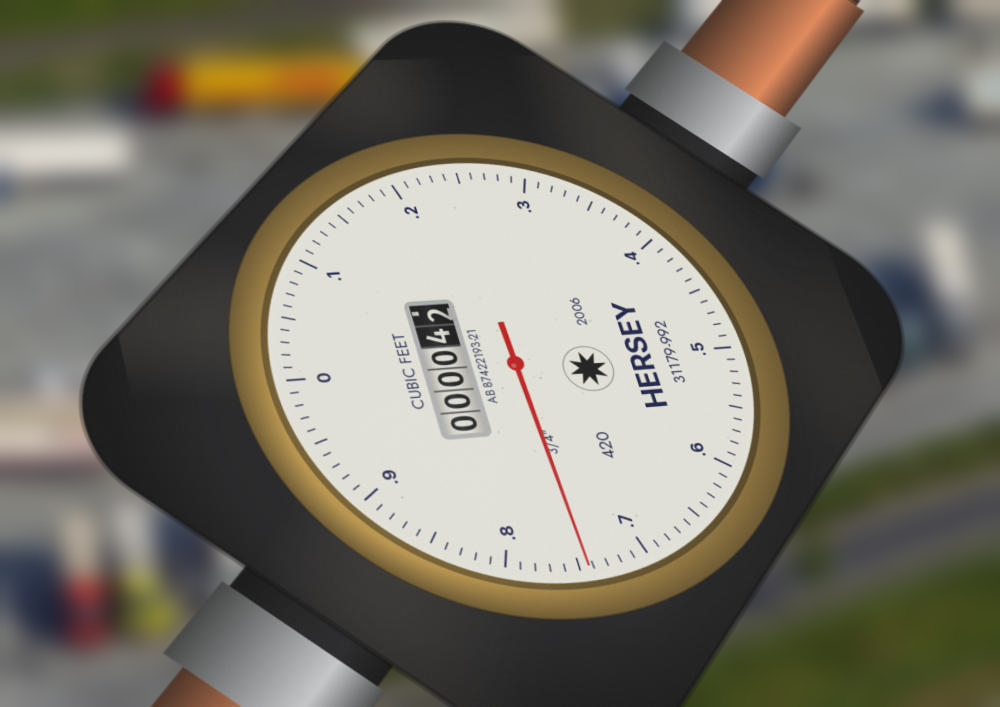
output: 41.74; ft³
